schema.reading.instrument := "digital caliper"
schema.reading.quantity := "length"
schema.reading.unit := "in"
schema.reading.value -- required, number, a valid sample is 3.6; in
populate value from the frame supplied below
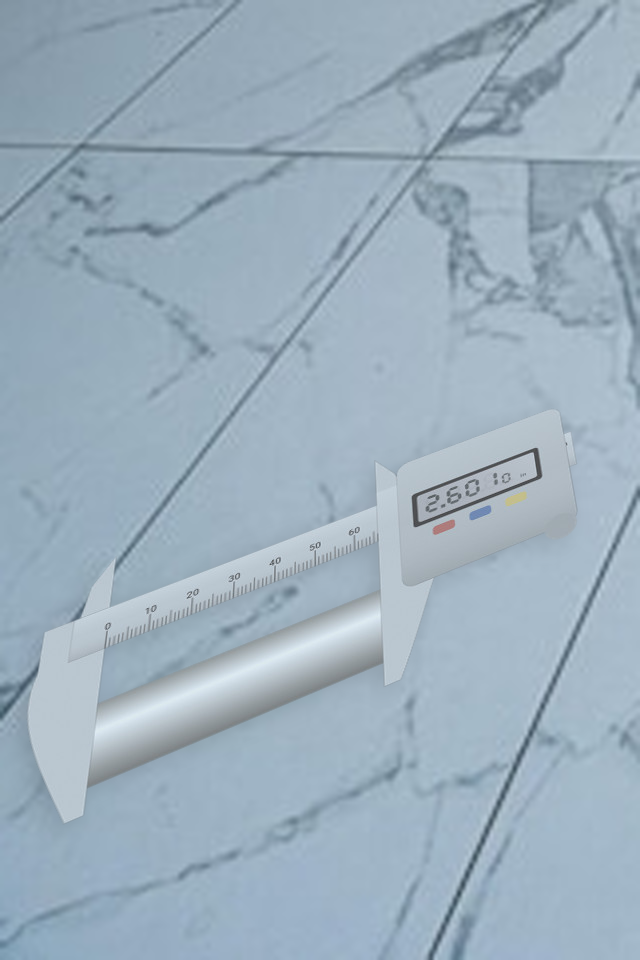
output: 2.6010; in
